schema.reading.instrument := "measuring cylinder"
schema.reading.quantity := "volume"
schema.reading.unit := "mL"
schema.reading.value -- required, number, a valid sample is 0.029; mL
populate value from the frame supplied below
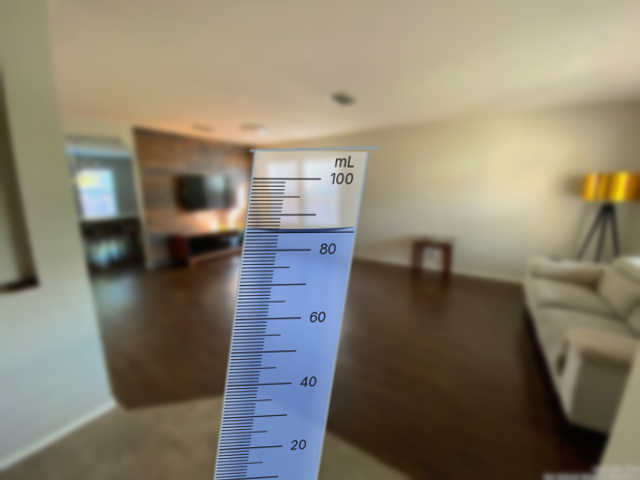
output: 85; mL
